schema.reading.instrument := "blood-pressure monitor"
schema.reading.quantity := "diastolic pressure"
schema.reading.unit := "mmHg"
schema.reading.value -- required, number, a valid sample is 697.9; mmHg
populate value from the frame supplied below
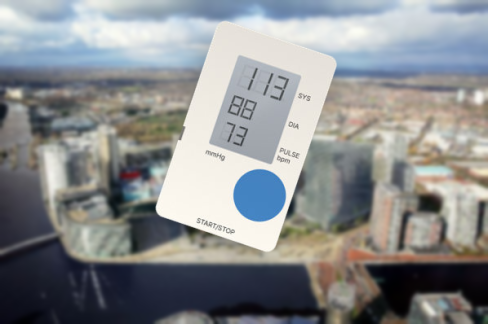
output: 88; mmHg
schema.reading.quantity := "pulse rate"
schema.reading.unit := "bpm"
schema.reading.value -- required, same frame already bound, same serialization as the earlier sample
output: 73; bpm
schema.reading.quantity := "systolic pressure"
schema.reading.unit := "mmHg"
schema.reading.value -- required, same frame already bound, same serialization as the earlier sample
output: 113; mmHg
